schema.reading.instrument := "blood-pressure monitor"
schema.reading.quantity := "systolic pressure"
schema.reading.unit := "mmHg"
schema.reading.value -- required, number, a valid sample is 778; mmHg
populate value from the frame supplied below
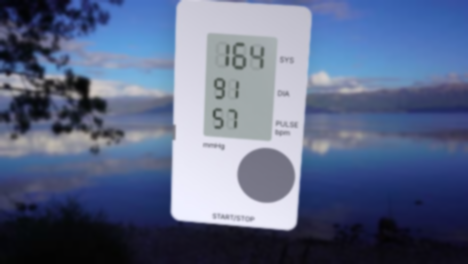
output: 164; mmHg
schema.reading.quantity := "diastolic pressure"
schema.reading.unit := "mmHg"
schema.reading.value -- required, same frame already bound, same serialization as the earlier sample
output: 91; mmHg
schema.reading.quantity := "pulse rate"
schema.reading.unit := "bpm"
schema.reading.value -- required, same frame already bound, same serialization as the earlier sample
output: 57; bpm
